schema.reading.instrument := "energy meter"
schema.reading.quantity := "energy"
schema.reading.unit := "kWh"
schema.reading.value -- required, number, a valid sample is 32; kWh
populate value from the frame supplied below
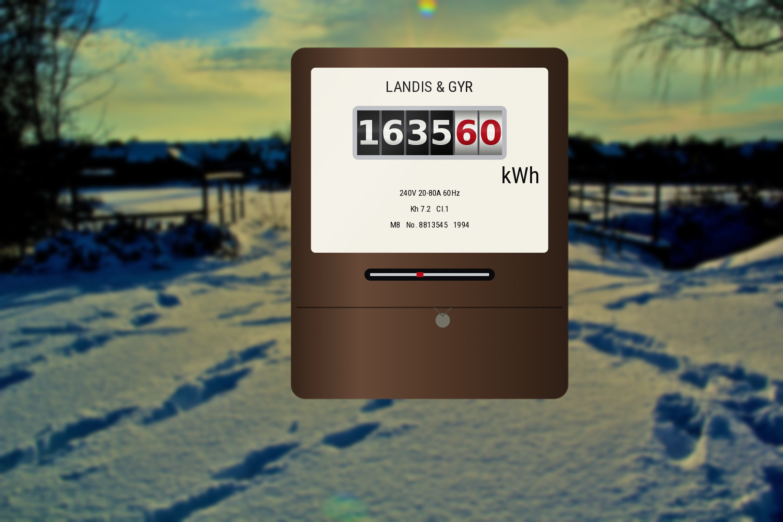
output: 1635.60; kWh
